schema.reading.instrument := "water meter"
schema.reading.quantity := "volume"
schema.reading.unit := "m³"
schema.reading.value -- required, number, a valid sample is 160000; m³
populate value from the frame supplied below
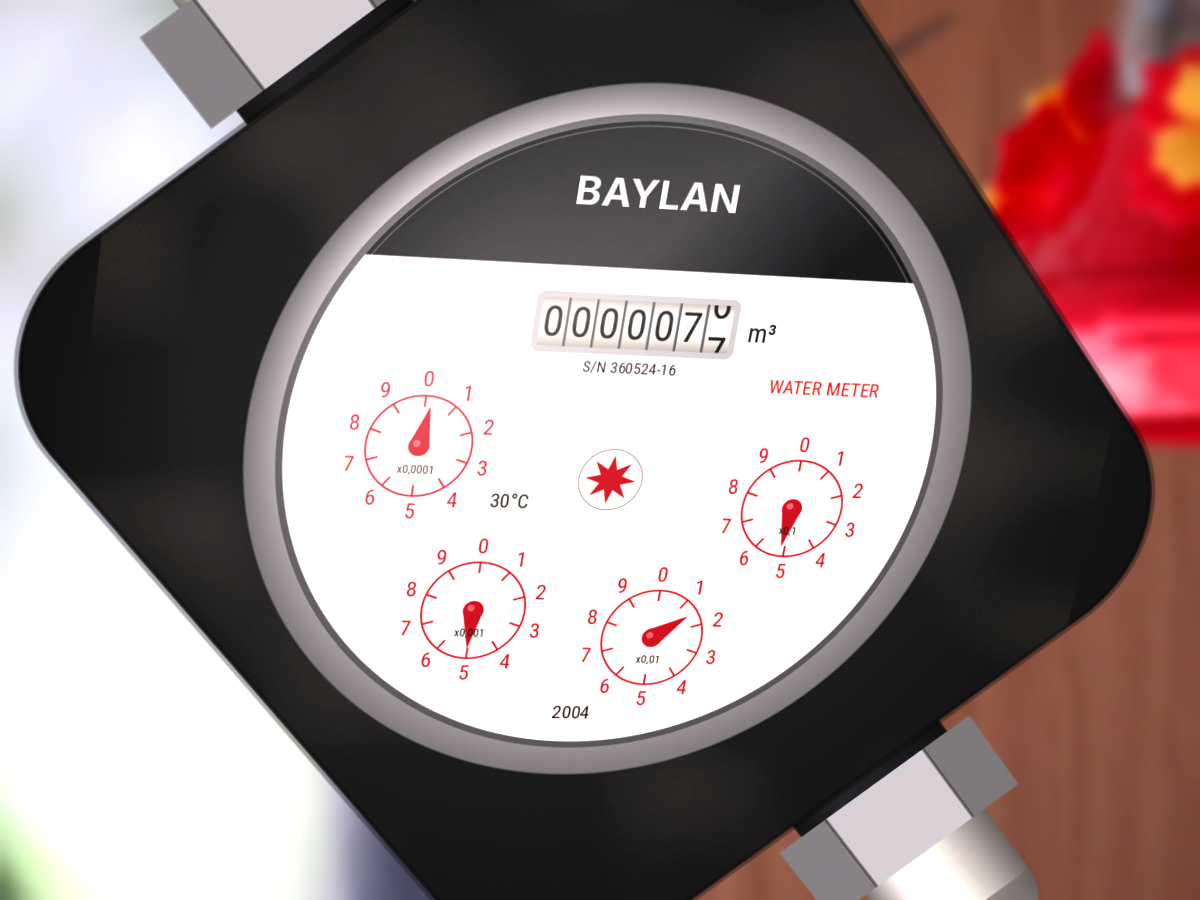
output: 76.5150; m³
